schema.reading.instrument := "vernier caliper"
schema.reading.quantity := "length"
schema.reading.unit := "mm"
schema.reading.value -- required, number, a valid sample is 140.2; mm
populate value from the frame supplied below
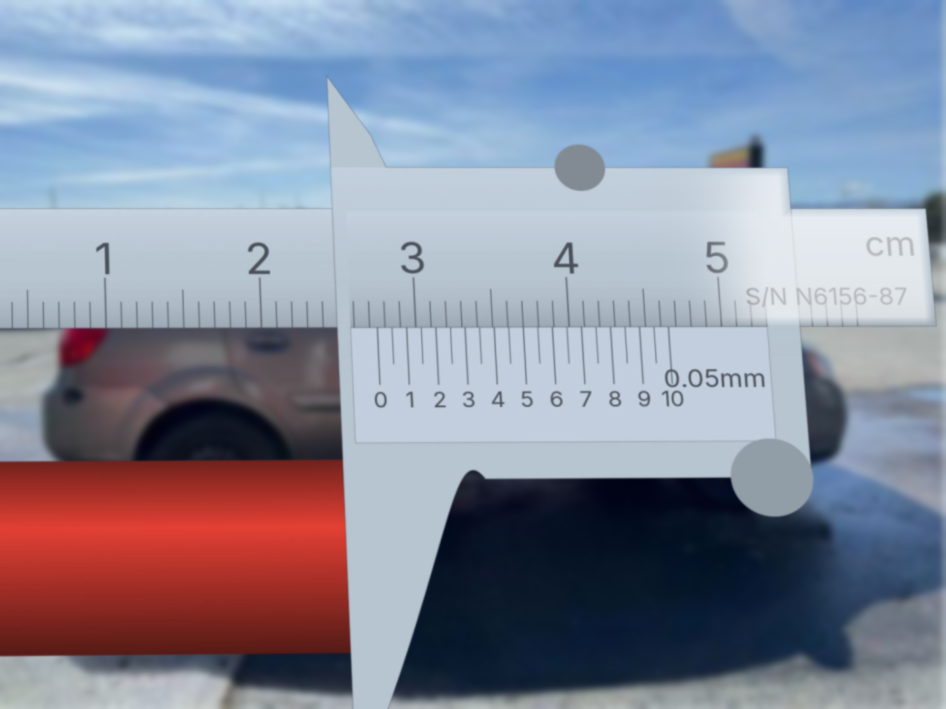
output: 27.5; mm
